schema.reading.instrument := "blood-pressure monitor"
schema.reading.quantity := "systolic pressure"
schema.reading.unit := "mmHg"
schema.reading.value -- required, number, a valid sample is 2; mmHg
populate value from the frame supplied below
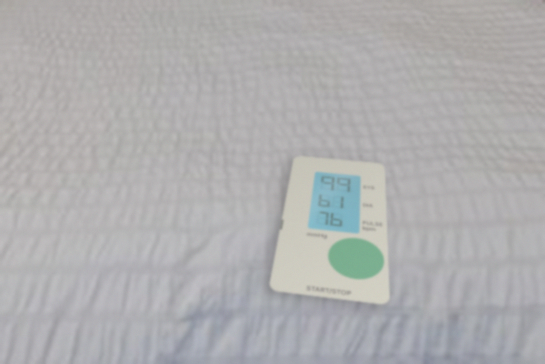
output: 99; mmHg
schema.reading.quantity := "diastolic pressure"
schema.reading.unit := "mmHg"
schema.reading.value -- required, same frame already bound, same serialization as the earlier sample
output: 61; mmHg
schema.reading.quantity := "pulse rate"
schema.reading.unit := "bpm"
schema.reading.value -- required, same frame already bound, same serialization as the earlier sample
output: 76; bpm
